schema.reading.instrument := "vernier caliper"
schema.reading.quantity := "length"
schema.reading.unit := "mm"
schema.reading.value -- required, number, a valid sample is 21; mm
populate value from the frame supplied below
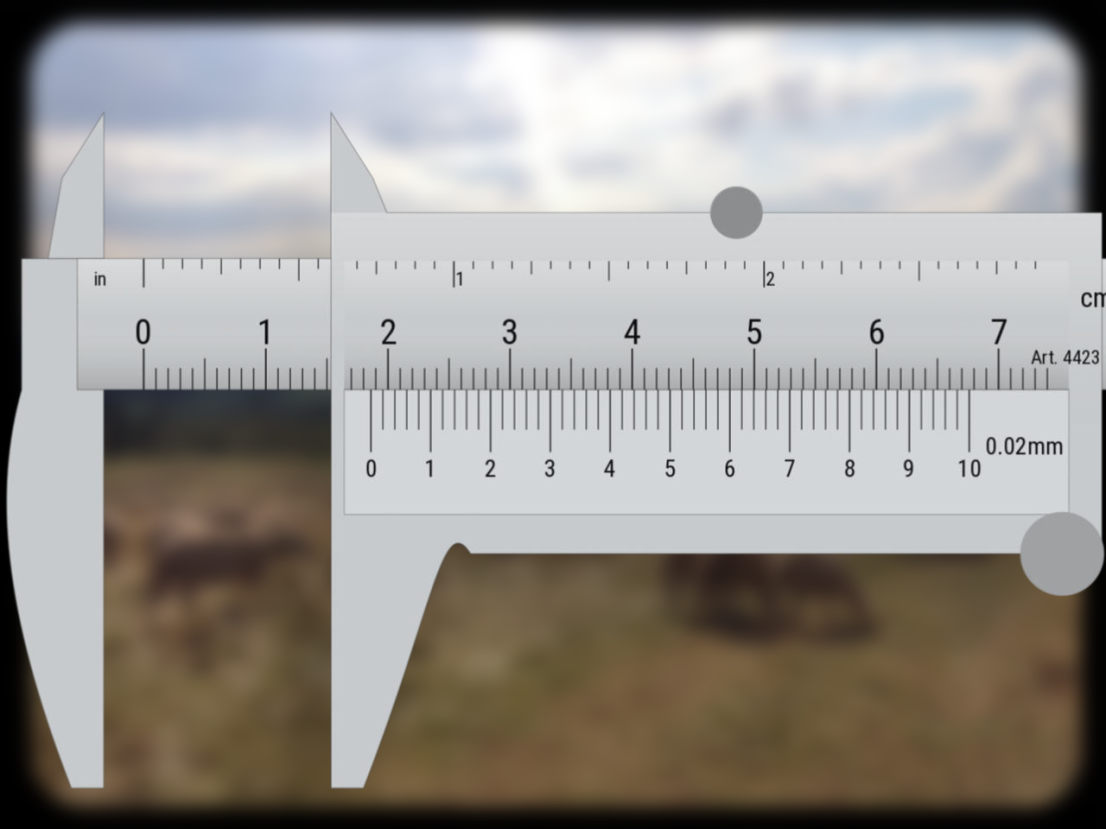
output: 18.6; mm
